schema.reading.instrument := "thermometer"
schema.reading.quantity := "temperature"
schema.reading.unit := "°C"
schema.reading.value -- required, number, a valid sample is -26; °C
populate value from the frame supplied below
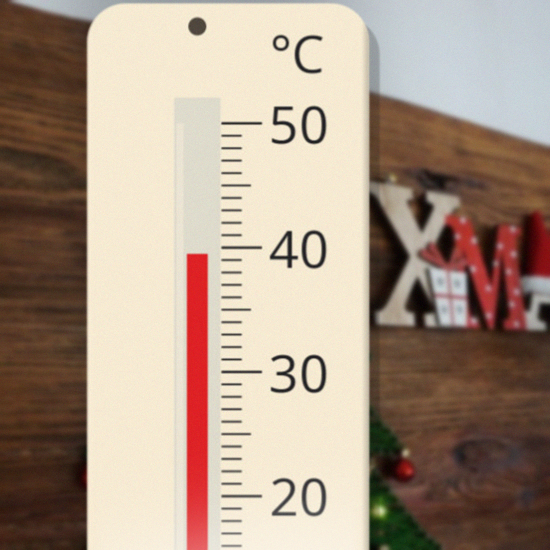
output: 39.5; °C
